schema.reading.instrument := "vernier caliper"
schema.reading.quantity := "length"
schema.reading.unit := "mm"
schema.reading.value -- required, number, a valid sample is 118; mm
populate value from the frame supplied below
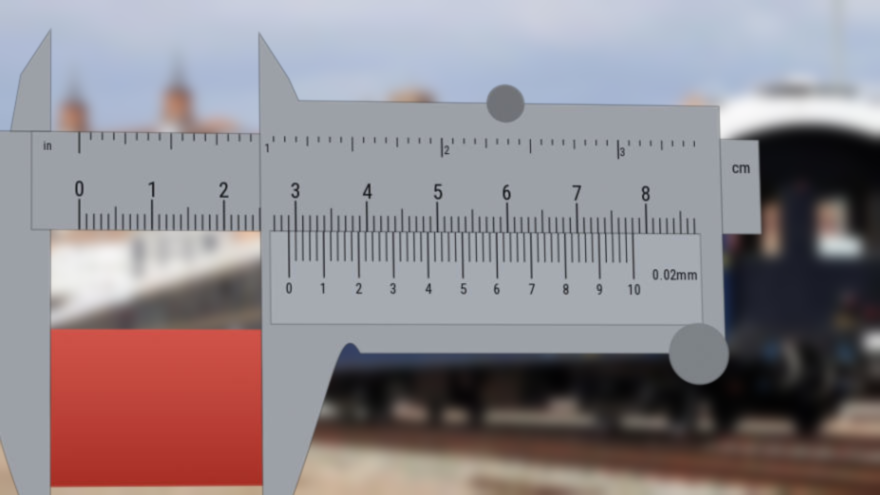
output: 29.0; mm
